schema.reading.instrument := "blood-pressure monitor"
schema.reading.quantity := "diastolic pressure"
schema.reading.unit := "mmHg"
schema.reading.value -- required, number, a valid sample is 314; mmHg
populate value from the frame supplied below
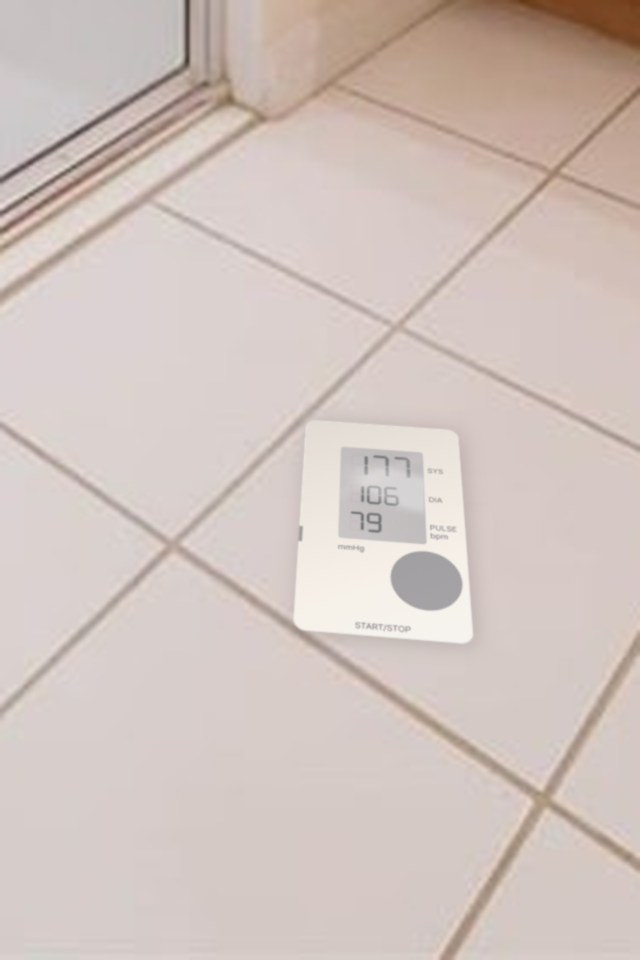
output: 106; mmHg
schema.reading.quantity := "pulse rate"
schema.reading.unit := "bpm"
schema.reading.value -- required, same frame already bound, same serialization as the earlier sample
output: 79; bpm
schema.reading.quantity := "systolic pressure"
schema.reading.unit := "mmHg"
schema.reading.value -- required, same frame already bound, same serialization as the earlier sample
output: 177; mmHg
